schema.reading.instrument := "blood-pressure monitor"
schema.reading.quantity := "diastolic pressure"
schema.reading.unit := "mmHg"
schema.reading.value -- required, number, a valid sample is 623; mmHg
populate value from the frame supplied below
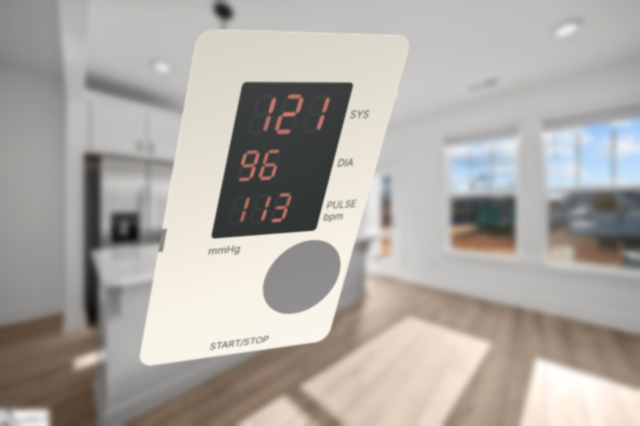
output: 96; mmHg
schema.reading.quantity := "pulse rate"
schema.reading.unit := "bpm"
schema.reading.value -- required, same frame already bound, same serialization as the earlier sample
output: 113; bpm
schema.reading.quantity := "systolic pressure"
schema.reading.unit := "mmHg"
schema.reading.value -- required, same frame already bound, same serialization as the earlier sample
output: 121; mmHg
